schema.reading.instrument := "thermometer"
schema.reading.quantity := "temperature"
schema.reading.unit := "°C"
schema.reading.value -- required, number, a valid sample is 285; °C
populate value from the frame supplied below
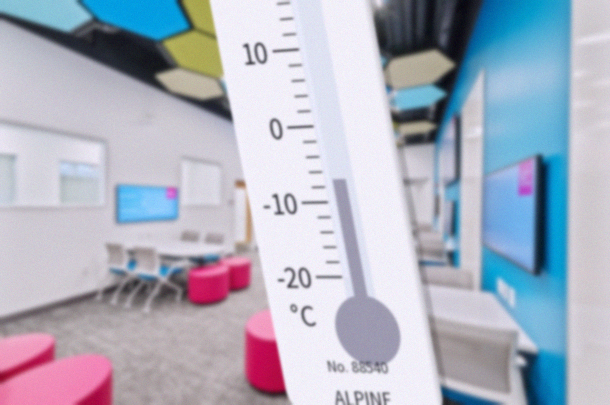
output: -7; °C
